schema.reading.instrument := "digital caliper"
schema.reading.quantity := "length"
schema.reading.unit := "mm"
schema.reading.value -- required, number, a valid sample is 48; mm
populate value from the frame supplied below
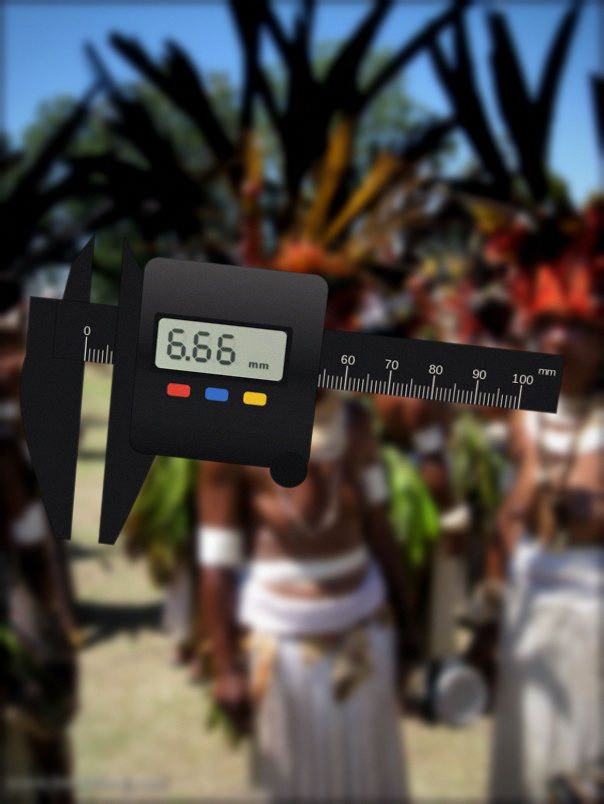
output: 6.66; mm
